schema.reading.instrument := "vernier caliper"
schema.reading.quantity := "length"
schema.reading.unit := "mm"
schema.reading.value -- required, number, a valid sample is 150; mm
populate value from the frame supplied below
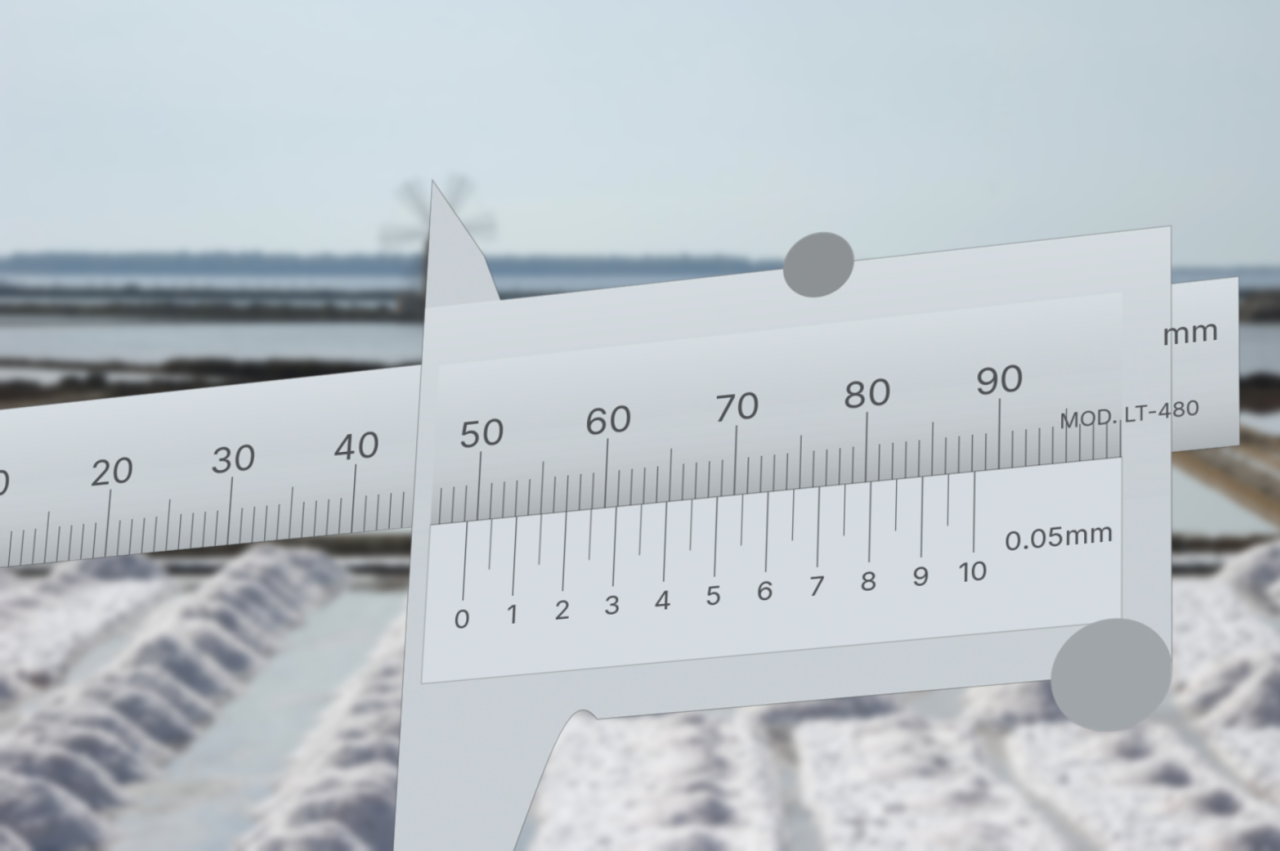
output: 49.2; mm
